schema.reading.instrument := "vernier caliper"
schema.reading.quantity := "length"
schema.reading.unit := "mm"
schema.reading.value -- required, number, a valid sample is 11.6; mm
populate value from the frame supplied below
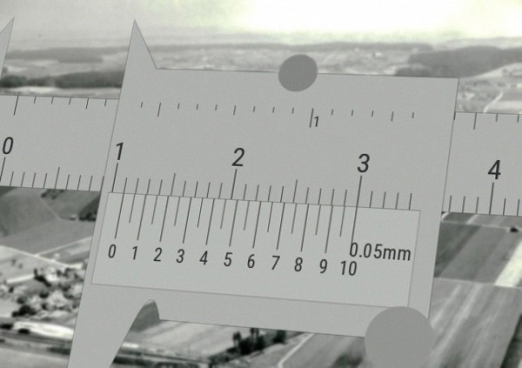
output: 11.0; mm
